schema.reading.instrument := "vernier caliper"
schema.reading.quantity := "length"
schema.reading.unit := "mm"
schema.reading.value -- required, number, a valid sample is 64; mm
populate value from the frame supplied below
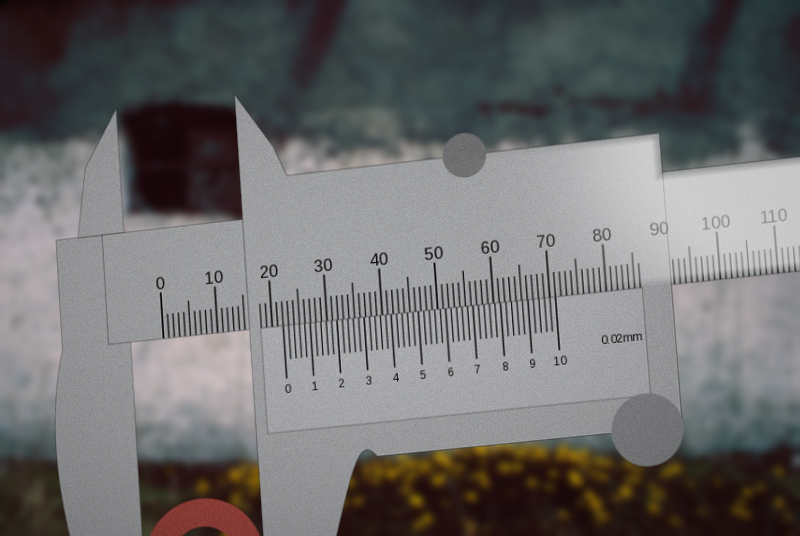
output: 22.0; mm
